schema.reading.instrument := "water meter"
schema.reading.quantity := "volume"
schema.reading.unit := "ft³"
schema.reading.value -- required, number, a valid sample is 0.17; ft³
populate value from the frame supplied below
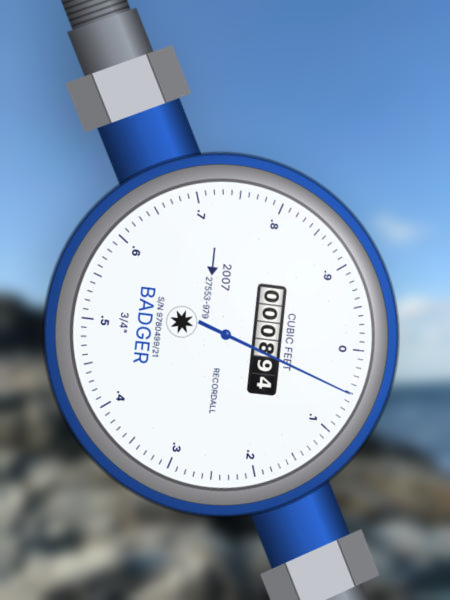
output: 894.05; ft³
